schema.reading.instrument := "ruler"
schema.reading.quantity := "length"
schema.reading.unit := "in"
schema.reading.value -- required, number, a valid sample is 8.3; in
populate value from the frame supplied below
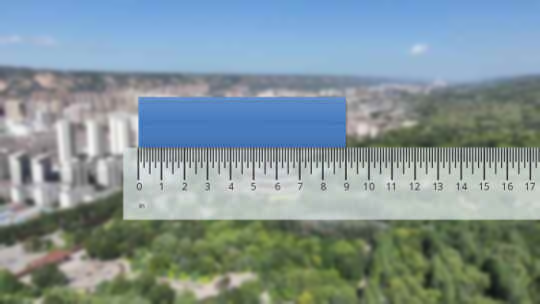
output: 9; in
